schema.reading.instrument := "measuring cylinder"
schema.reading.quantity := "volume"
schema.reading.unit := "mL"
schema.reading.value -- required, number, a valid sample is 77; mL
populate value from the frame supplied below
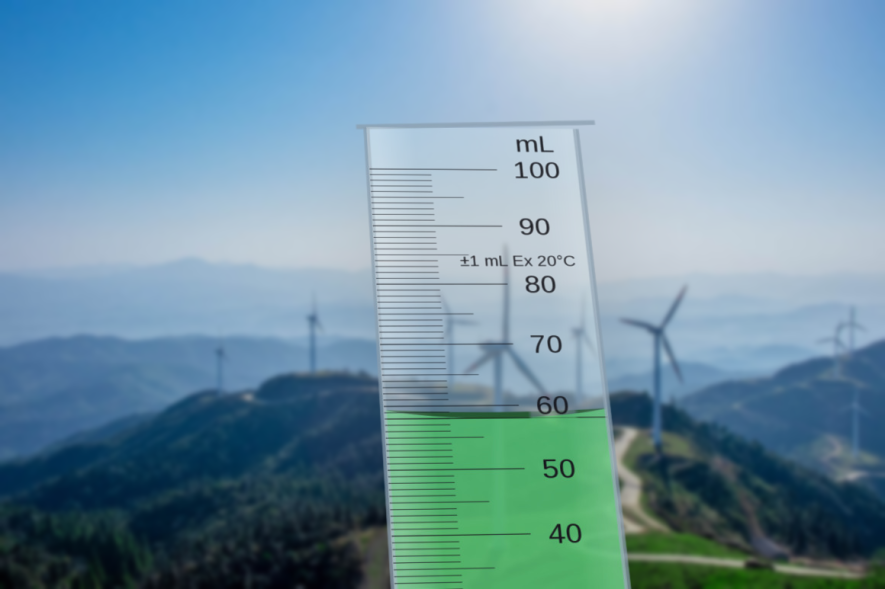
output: 58; mL
